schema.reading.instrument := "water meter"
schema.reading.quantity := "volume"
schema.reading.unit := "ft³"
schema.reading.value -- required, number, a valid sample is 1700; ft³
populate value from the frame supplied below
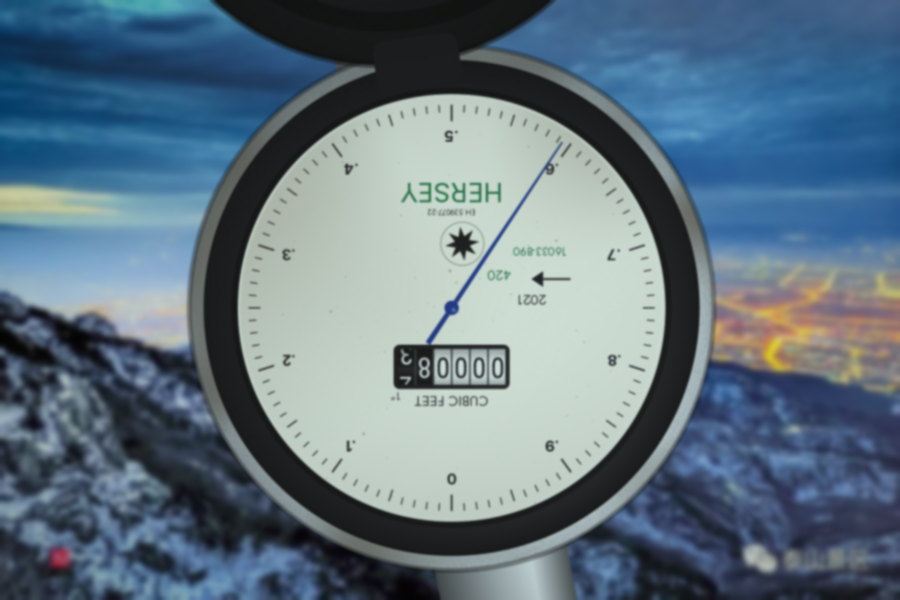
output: 82.59; ft³
